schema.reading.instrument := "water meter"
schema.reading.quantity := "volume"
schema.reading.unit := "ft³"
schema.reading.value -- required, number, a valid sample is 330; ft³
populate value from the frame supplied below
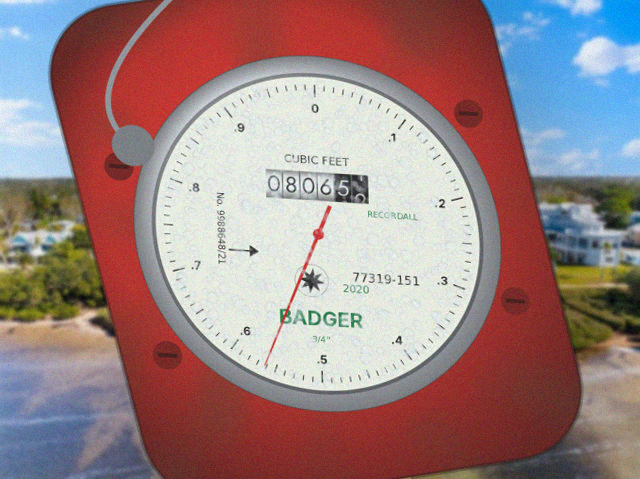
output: 80651.56; ft³
